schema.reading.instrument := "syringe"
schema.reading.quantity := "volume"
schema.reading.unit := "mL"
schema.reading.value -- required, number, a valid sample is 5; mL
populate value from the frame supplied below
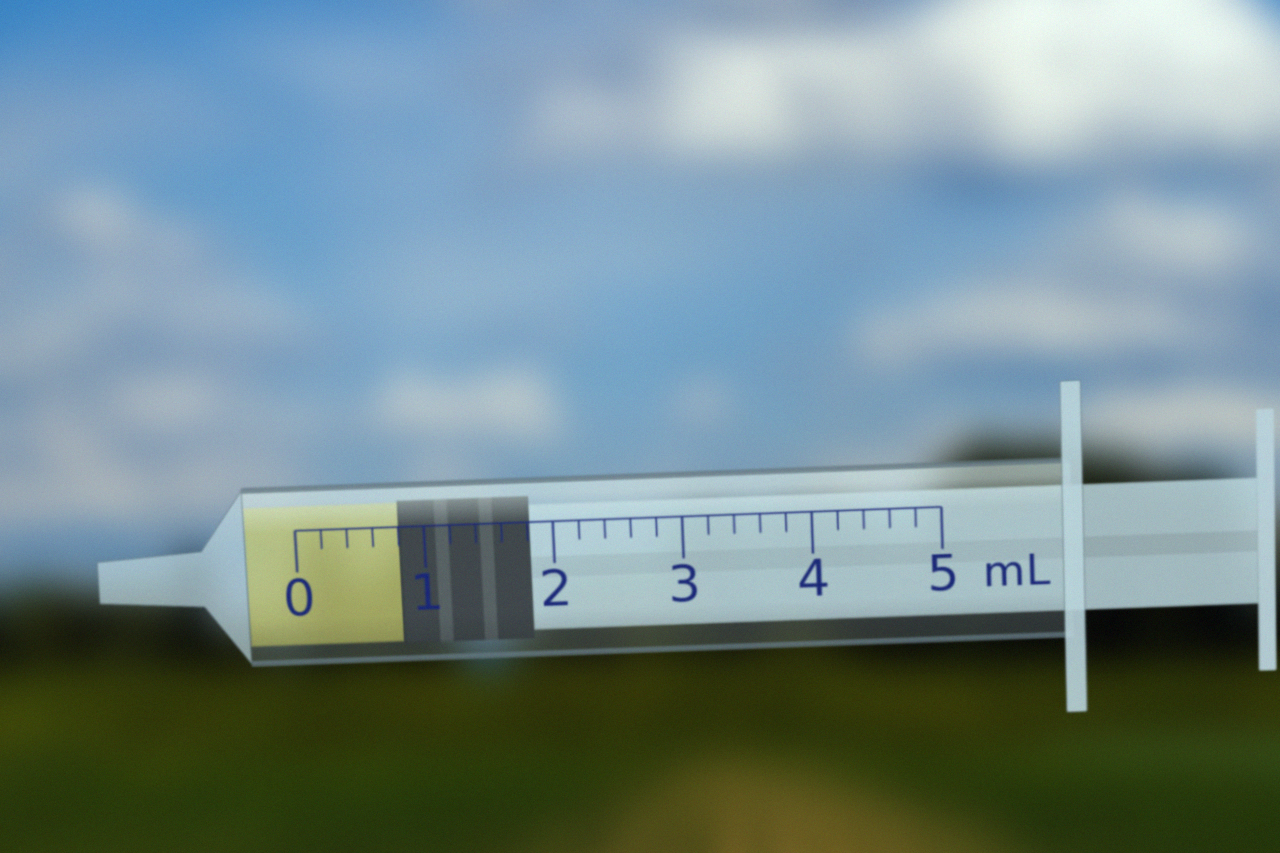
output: 0.8; mL
